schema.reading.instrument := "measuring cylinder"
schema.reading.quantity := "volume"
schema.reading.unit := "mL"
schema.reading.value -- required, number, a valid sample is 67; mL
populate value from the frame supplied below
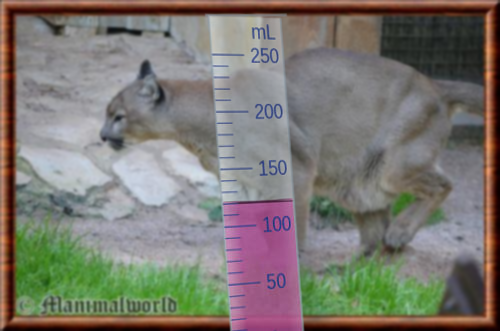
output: 120; mL
